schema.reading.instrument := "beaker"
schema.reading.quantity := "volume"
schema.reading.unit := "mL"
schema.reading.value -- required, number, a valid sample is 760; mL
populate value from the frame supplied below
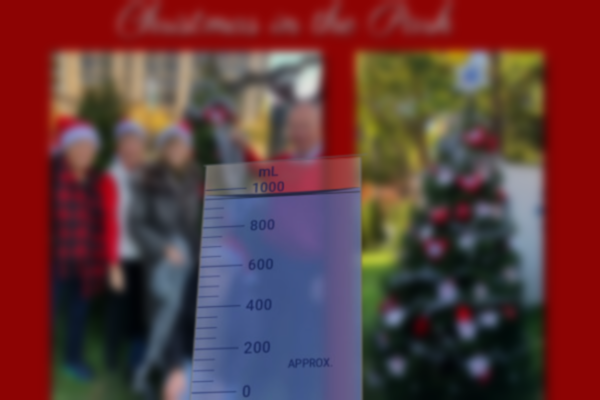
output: 950; mL
